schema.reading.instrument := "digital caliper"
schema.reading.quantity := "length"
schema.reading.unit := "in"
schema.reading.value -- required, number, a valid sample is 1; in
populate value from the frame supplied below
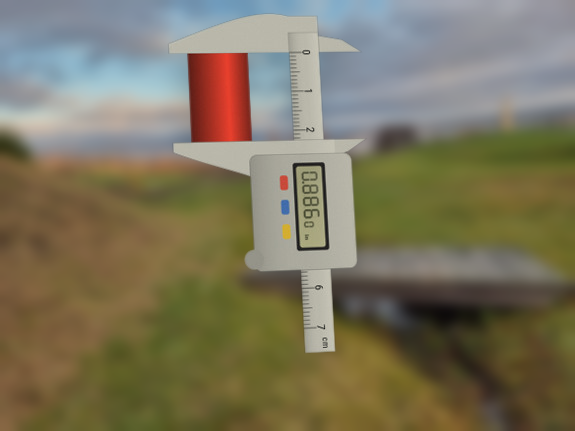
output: 0.8860; in
